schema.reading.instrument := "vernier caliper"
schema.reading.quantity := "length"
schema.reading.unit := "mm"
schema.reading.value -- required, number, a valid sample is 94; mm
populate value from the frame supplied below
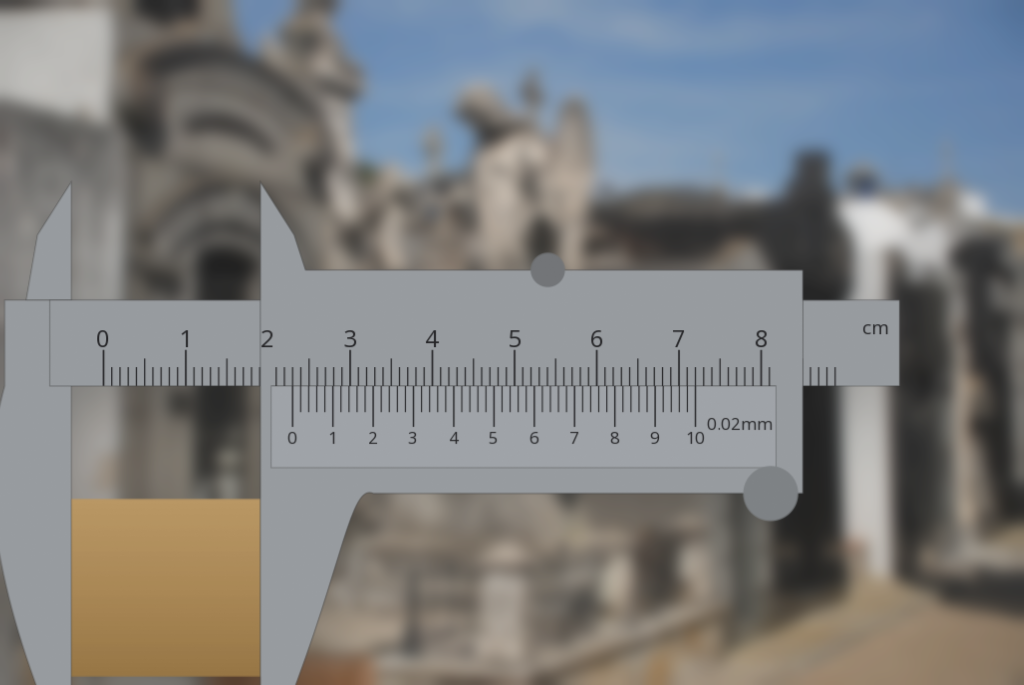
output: 23.0; mm
